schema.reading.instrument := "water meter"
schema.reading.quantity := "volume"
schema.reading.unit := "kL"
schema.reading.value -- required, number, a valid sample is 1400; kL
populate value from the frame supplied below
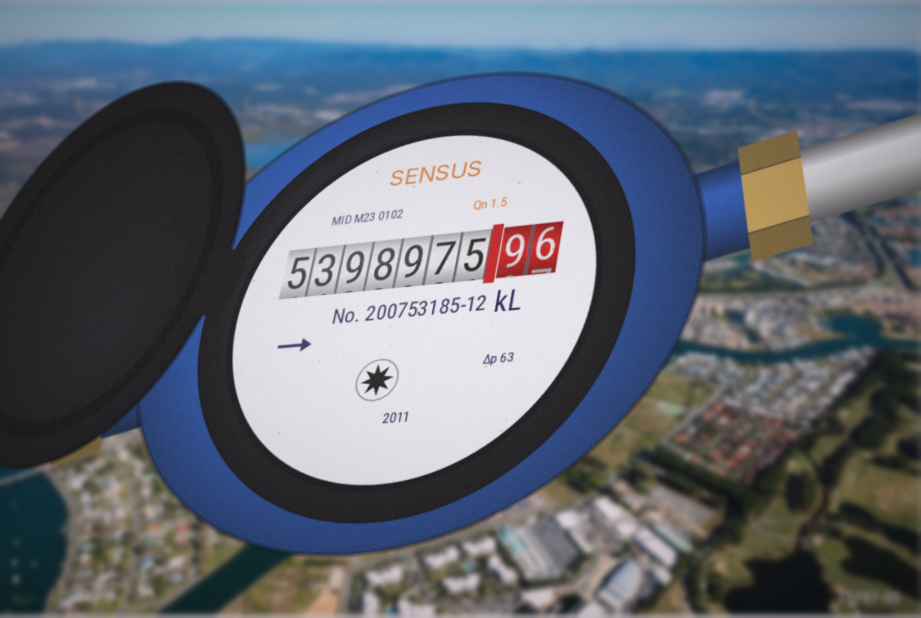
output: 5398975.96; kL
